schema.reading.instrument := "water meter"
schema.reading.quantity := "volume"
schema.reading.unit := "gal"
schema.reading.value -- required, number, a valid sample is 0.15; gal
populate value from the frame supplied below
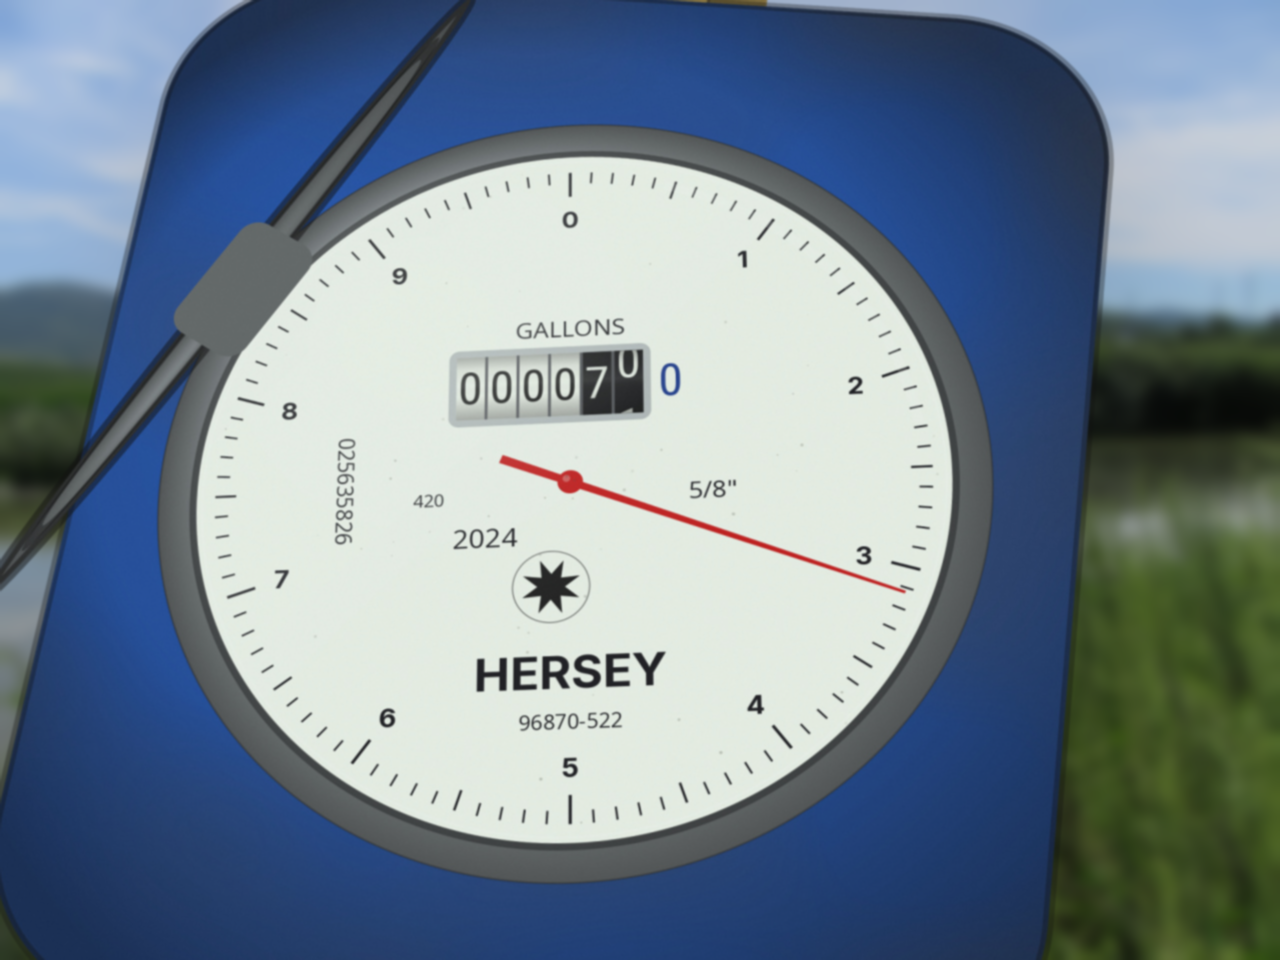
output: 703.1; gal
